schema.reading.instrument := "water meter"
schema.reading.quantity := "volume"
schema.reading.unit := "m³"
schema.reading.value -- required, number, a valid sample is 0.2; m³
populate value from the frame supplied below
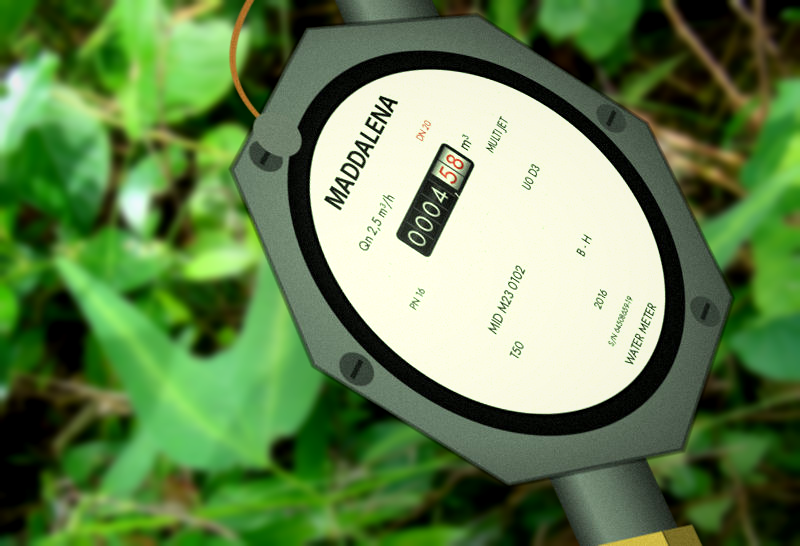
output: 4.58; m³
